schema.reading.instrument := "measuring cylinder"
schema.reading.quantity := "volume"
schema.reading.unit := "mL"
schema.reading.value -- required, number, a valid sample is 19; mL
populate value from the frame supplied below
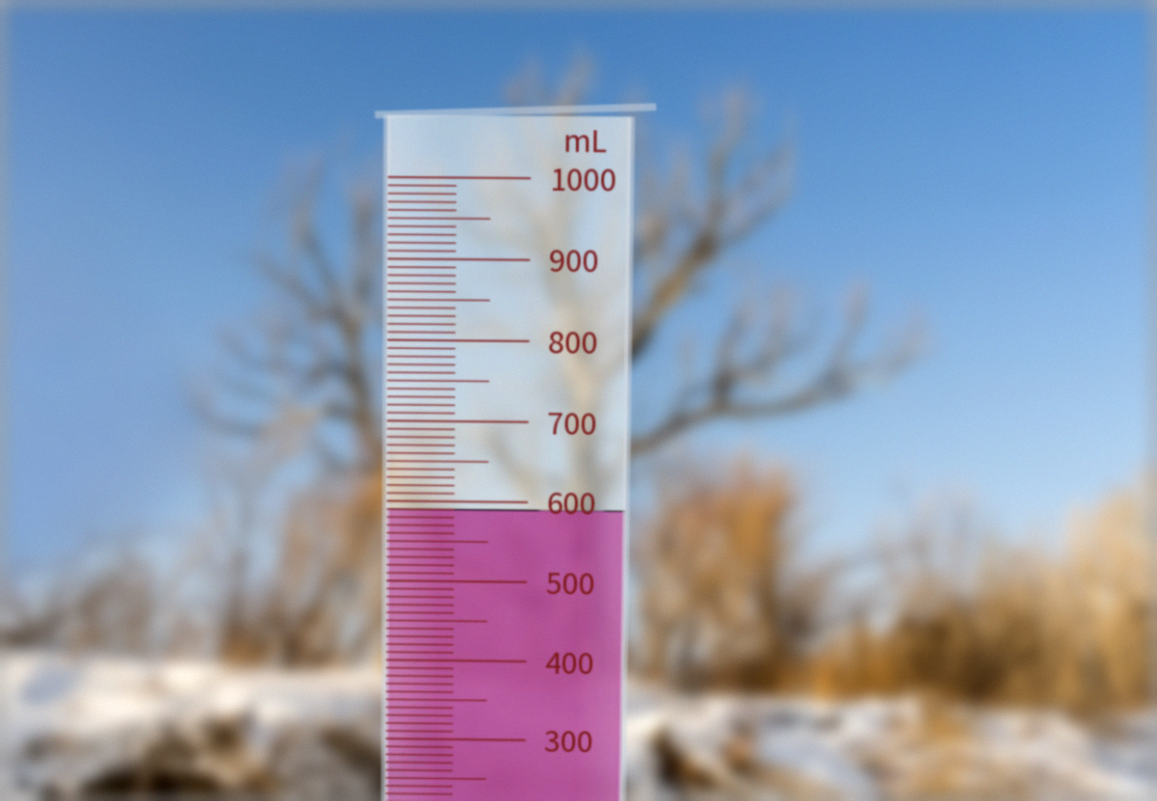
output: 590; mL
